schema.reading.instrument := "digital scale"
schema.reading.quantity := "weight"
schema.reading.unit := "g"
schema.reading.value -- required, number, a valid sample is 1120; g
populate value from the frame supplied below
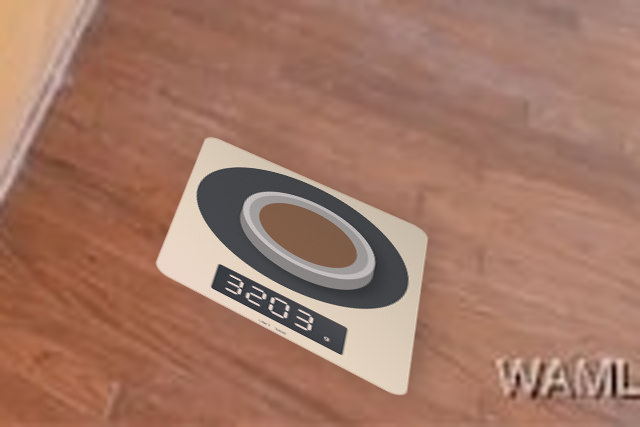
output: 3203; g
